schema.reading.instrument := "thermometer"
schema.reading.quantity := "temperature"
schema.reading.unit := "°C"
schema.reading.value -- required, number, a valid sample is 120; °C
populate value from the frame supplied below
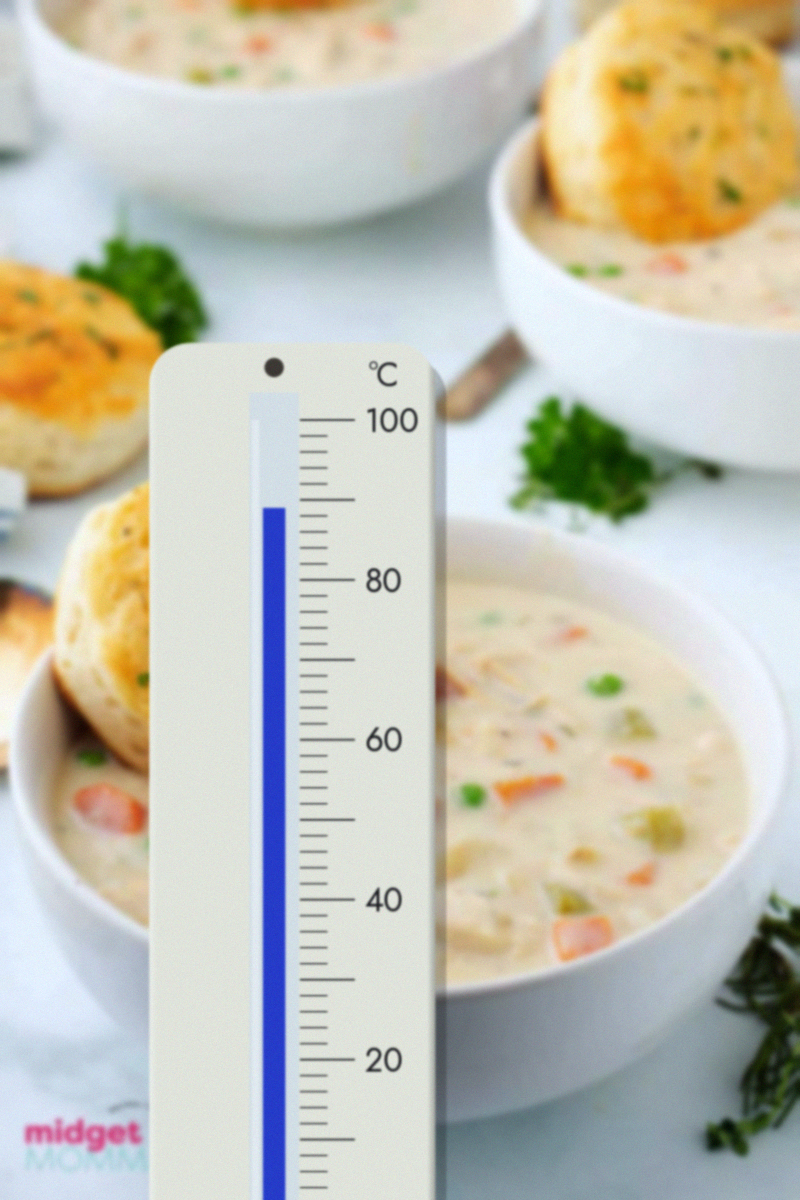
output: 89; °C
